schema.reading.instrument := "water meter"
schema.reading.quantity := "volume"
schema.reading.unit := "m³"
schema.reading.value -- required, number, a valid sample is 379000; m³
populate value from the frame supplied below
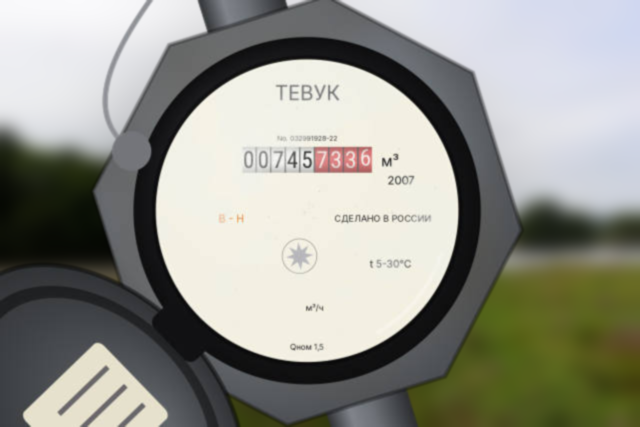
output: 745.7336; m³
